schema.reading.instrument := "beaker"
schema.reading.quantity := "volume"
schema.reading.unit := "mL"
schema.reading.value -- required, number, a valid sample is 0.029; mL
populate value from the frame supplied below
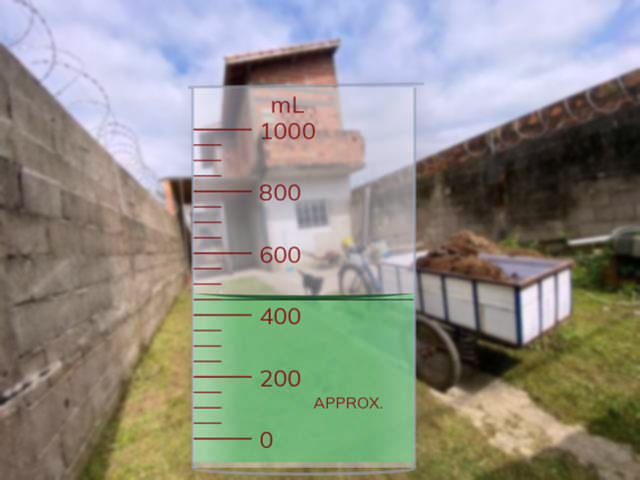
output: 450; mL
